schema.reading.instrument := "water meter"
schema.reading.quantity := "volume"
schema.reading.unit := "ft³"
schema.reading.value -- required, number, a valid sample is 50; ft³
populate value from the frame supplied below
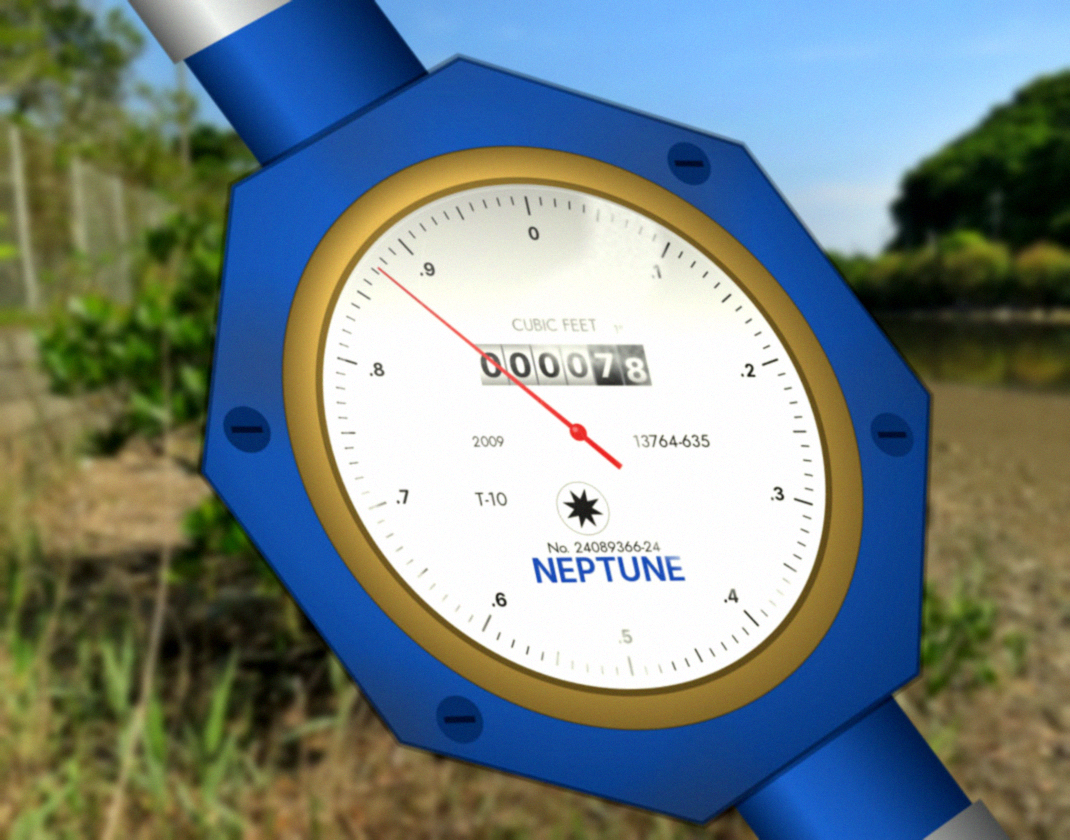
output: 77.87; ft³
